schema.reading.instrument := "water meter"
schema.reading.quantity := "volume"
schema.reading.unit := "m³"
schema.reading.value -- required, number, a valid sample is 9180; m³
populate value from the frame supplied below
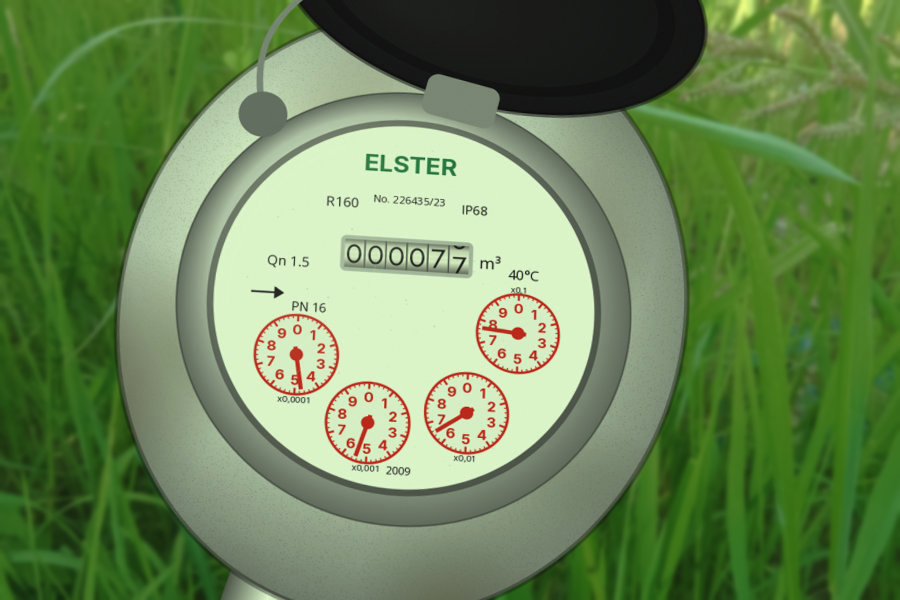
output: 76.7654; m³
